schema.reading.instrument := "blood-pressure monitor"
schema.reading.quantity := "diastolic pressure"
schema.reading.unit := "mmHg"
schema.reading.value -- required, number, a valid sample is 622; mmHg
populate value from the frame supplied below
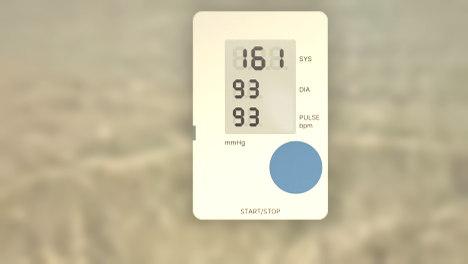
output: 93; mmHg
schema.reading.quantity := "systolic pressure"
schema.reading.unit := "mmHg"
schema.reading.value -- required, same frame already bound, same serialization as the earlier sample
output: 161; mmHg
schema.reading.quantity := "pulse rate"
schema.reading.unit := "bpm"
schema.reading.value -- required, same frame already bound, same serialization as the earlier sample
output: 93; bpm
